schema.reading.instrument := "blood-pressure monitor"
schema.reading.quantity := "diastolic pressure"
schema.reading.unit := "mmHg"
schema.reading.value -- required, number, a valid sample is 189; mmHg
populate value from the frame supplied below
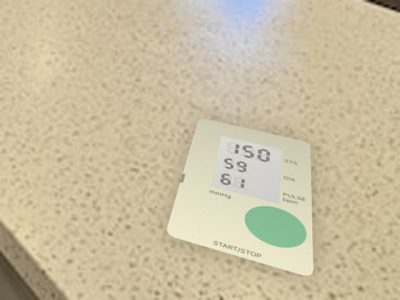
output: 59; mmHg
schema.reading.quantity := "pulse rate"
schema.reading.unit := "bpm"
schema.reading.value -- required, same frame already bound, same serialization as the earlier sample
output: 61; bpm
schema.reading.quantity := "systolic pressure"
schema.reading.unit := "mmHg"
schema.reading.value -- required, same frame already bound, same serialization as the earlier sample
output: 150; mmHg
